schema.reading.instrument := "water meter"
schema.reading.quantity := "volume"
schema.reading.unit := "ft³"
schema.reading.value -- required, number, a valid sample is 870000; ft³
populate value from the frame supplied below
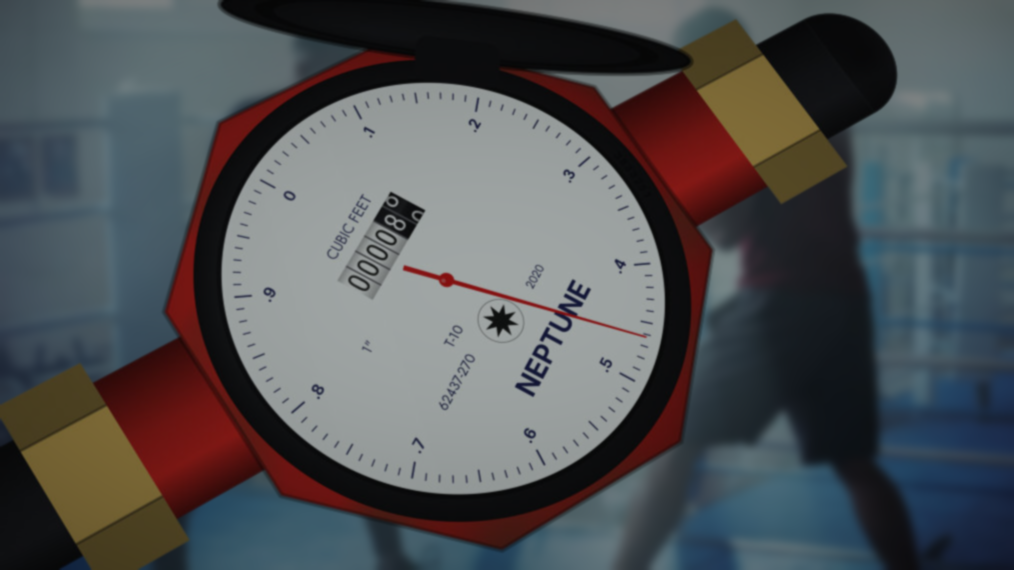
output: 88.46; ft³
